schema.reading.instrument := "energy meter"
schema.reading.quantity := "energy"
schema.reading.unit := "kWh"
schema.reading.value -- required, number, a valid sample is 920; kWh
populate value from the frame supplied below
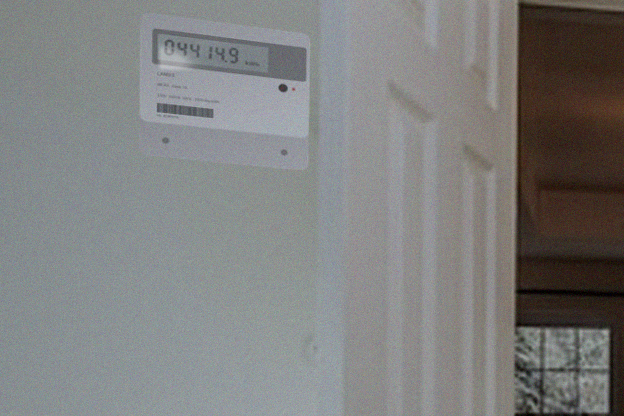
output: 4414.9; kWh
